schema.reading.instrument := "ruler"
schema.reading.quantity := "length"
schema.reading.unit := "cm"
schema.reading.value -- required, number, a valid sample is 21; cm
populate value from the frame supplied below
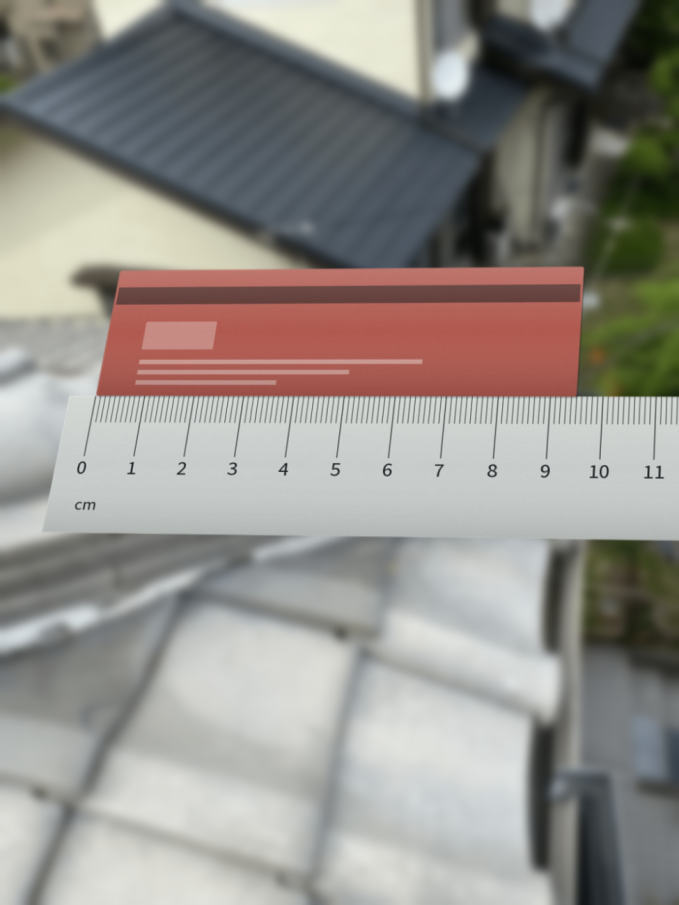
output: 9.5; cm
